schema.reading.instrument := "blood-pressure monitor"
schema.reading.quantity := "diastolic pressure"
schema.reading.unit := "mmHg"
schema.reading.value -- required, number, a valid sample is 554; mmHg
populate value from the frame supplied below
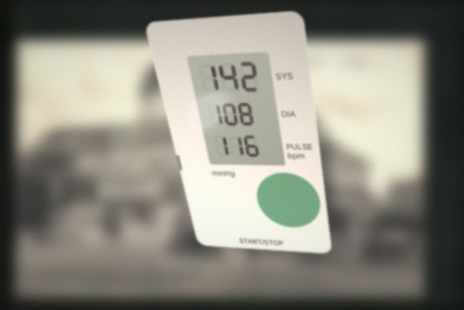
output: 108; mmHg
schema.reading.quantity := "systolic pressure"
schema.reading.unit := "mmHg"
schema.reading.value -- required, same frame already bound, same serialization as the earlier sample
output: 142; mmHg
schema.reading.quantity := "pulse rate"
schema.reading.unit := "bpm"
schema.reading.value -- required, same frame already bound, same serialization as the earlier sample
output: 116; bpm
